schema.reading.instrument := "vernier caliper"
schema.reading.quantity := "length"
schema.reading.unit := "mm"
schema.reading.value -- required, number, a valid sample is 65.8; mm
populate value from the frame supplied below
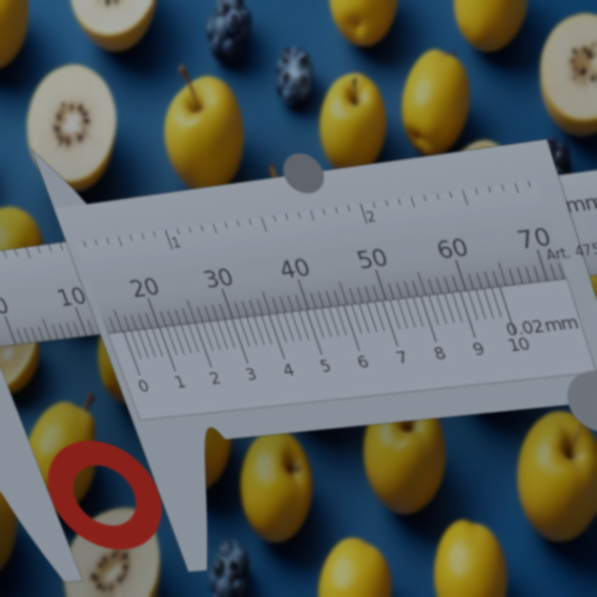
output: 15.2; mm
